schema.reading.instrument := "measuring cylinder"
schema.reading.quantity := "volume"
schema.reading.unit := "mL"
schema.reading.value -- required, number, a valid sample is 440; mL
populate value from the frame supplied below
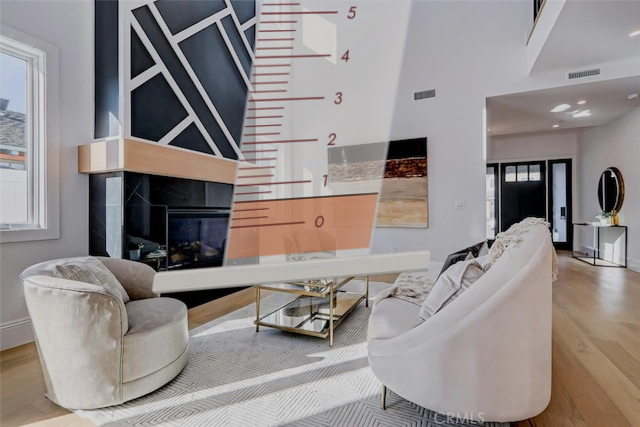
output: 0.6; mL
